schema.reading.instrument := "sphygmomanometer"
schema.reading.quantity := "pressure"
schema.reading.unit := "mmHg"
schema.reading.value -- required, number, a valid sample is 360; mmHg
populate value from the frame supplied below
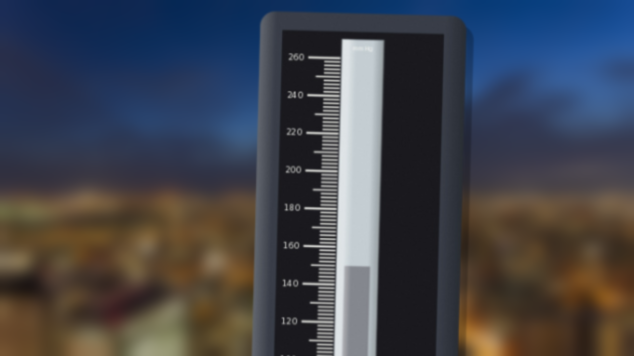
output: 150; mmHg
